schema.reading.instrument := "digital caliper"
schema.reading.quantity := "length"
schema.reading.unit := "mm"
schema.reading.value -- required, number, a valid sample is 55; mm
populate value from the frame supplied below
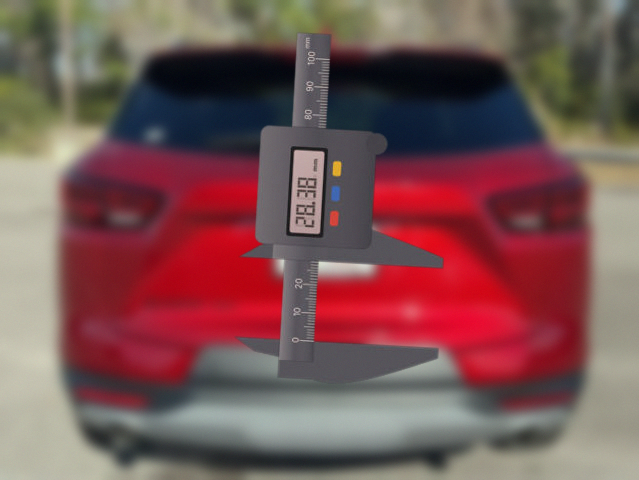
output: 28.38; mm
